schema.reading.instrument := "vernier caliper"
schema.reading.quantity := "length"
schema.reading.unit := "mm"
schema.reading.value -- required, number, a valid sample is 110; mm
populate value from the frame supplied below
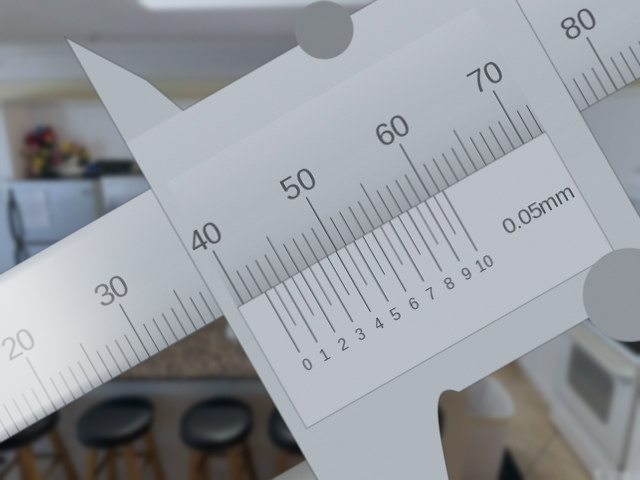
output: 42.3; mm
